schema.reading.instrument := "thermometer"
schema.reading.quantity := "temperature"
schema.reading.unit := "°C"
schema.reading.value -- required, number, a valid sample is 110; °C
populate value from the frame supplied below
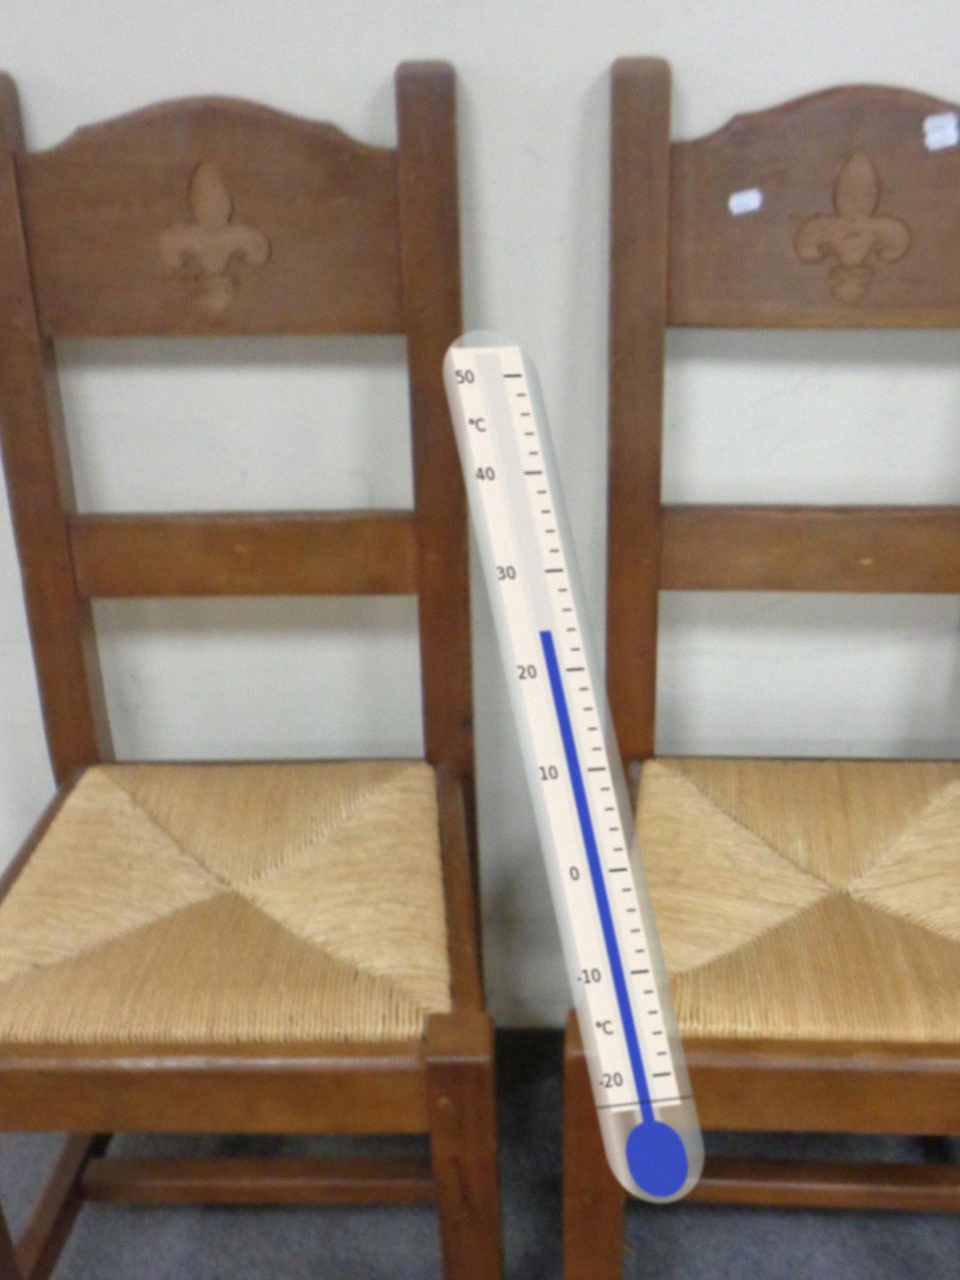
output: 24; °C
